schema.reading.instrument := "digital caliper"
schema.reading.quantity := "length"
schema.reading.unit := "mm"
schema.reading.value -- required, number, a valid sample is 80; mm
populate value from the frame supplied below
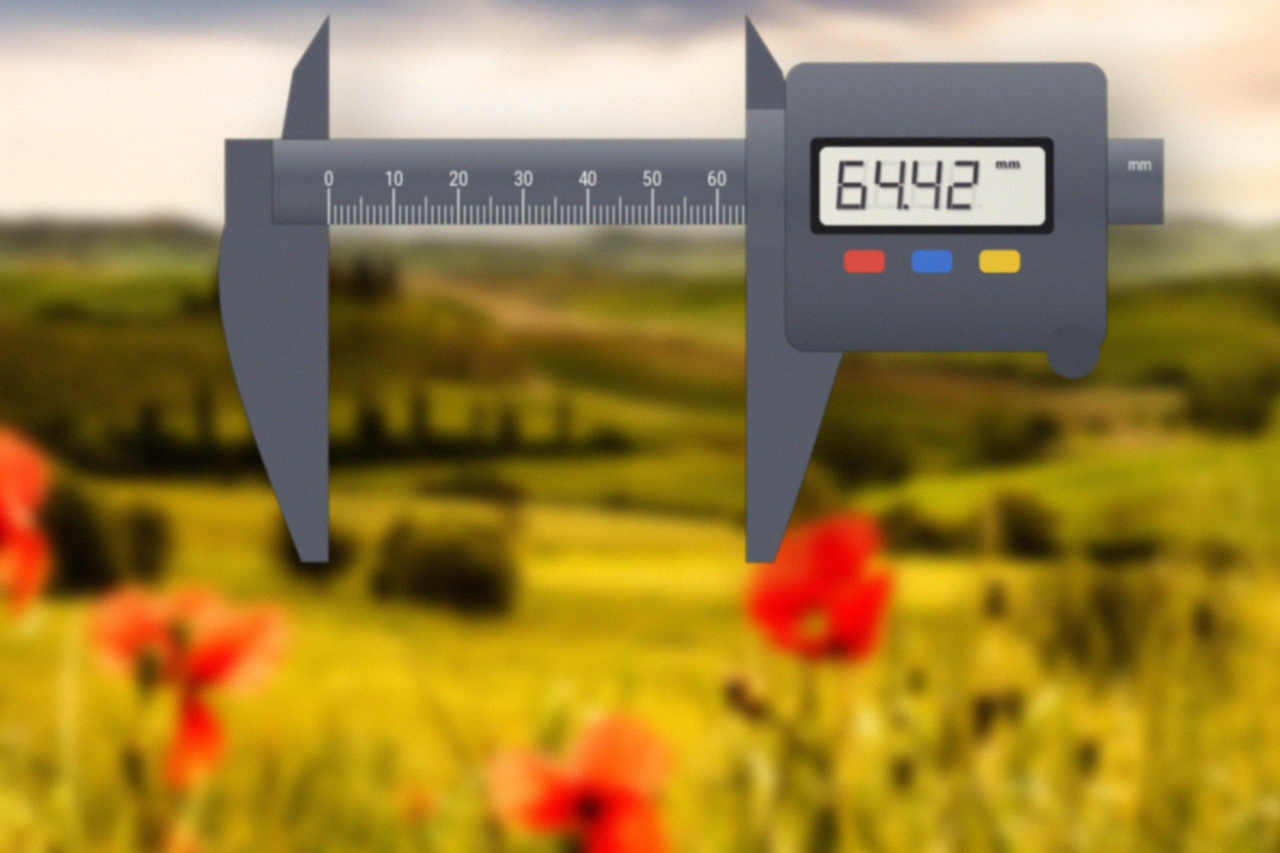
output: 64.42; mm
